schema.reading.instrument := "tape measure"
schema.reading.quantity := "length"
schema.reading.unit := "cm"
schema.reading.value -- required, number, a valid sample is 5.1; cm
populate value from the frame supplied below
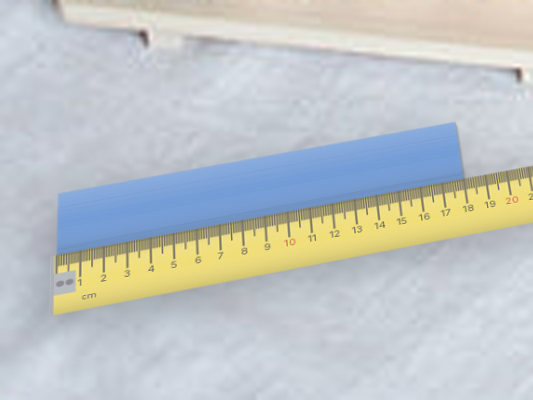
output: 18; cm
